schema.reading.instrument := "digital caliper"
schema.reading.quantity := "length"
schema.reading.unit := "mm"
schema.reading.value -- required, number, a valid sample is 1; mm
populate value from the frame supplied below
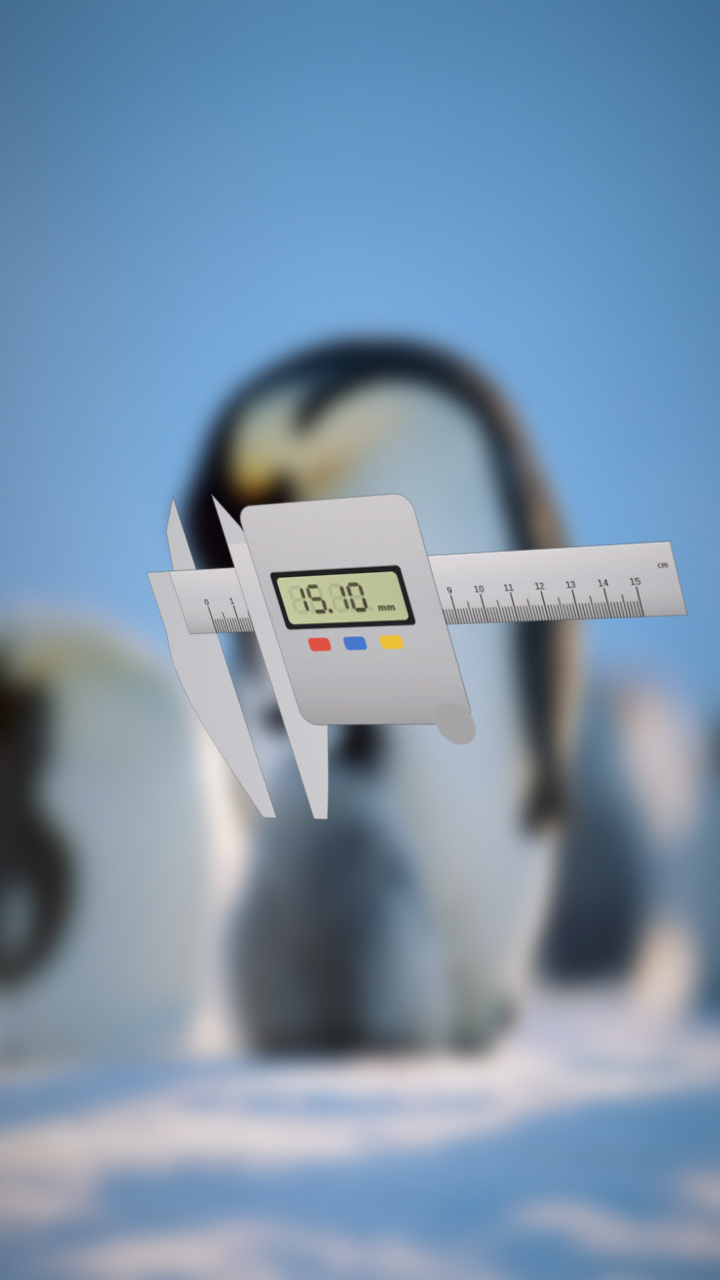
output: 15.10; mm
